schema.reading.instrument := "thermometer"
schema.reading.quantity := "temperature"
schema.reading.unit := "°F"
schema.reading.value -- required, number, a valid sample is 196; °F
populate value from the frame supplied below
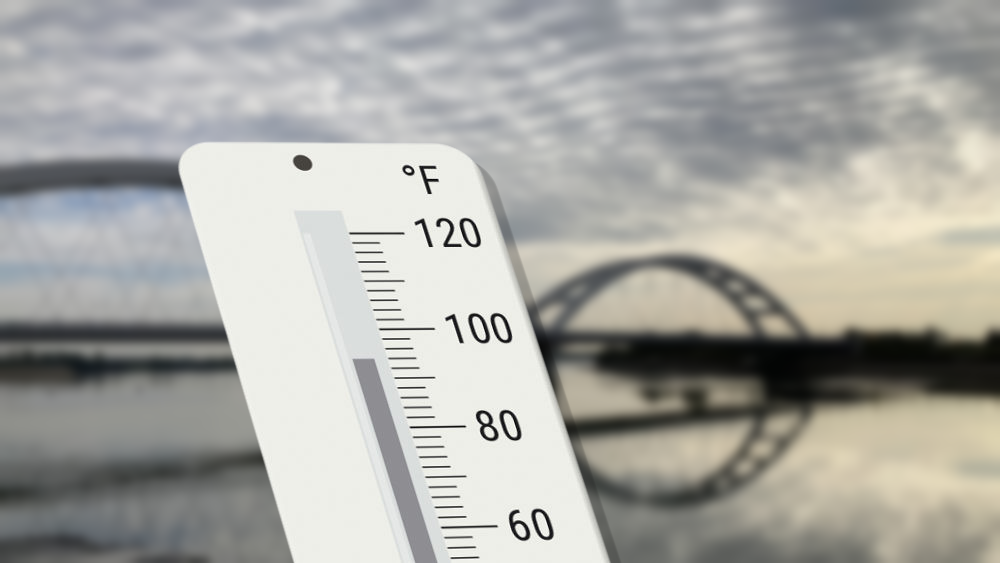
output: 94; °F
